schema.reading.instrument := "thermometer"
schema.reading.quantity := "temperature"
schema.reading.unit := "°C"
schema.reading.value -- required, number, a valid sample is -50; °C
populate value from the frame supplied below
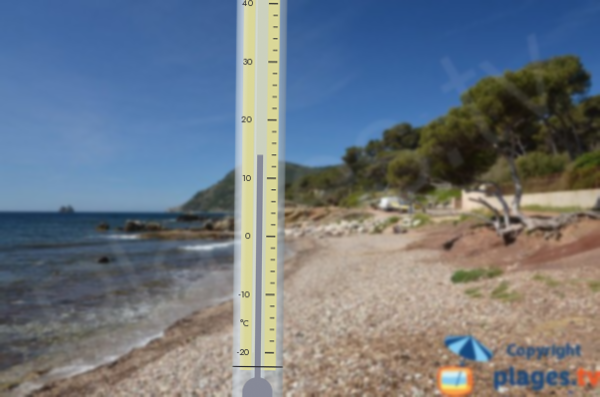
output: 14; °C
